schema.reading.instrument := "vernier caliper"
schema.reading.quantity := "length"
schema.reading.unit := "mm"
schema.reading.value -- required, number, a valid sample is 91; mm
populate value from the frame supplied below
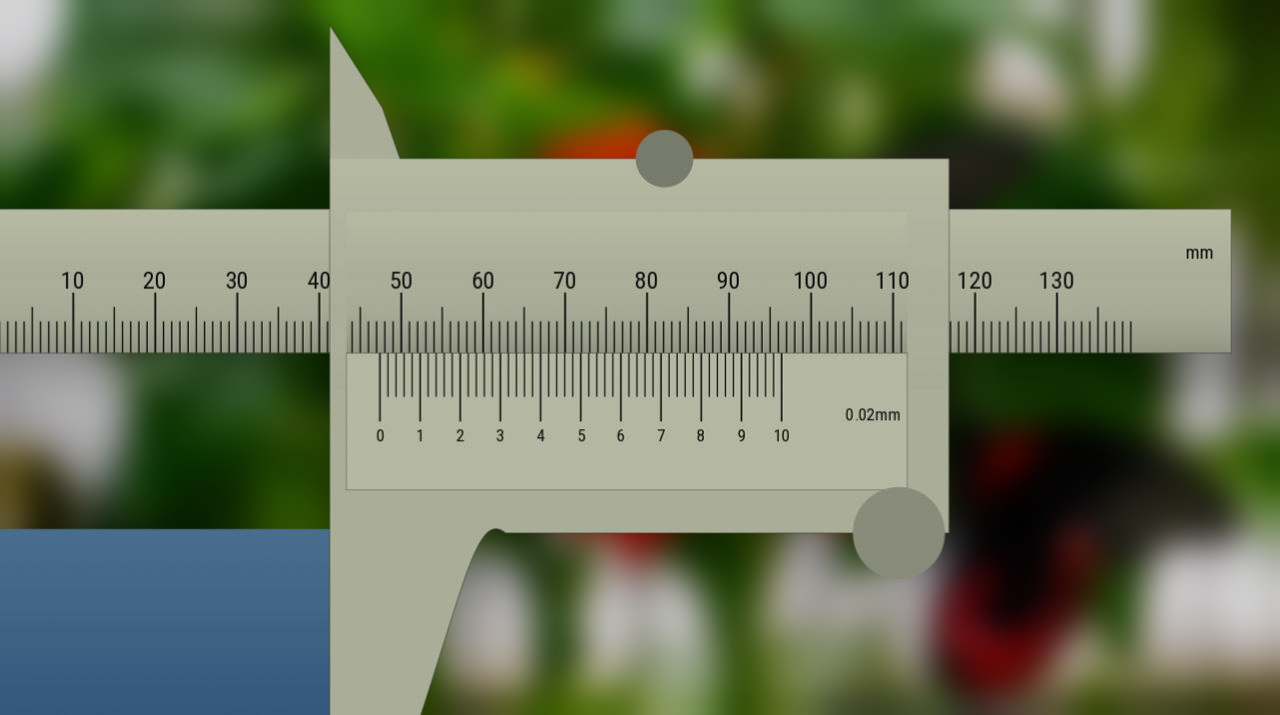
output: 47.4; mm
